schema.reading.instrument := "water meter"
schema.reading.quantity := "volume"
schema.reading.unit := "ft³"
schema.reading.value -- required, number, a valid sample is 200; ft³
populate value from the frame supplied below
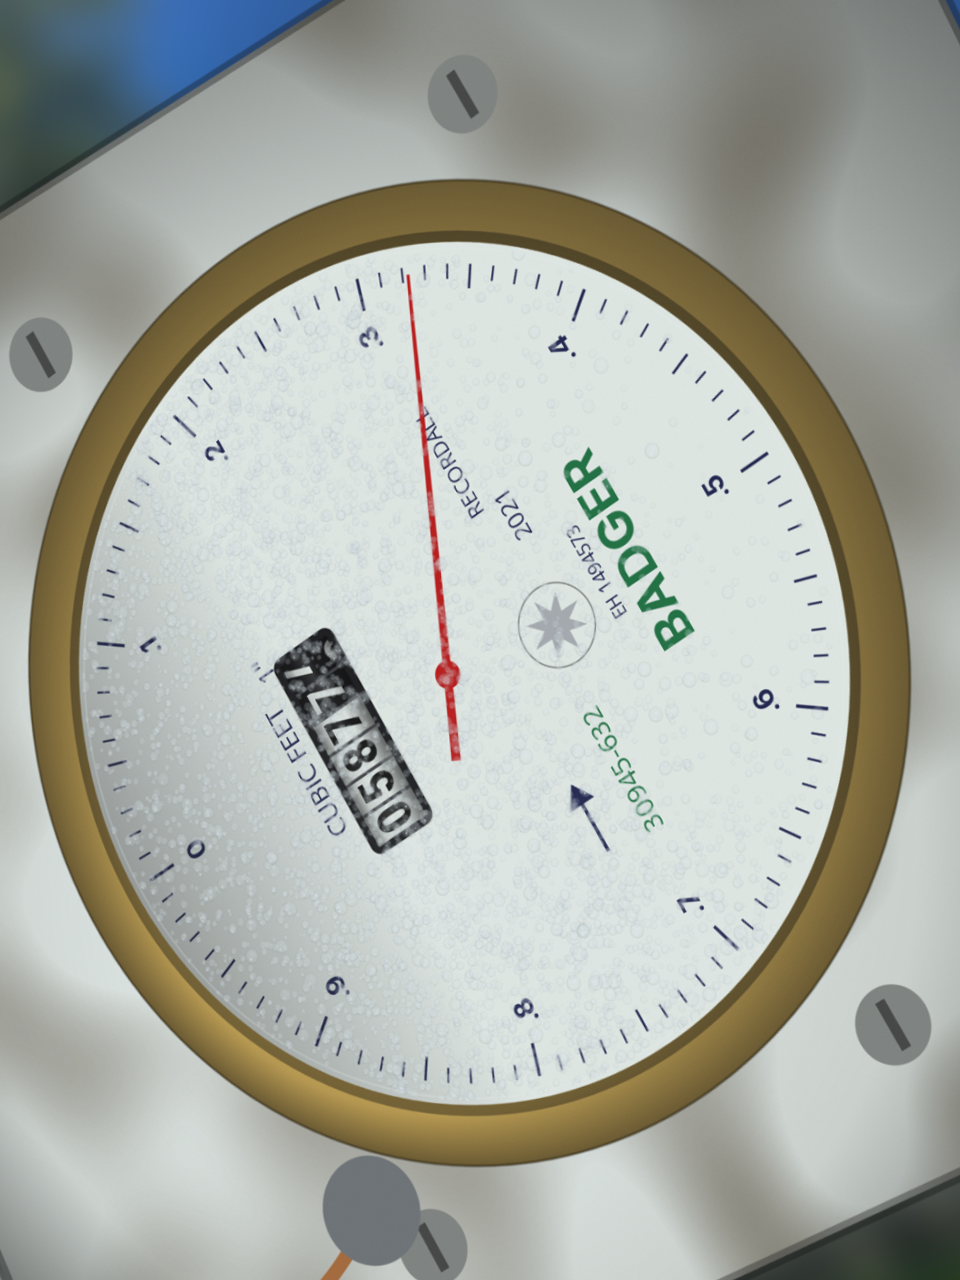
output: 58777.32; ft³
